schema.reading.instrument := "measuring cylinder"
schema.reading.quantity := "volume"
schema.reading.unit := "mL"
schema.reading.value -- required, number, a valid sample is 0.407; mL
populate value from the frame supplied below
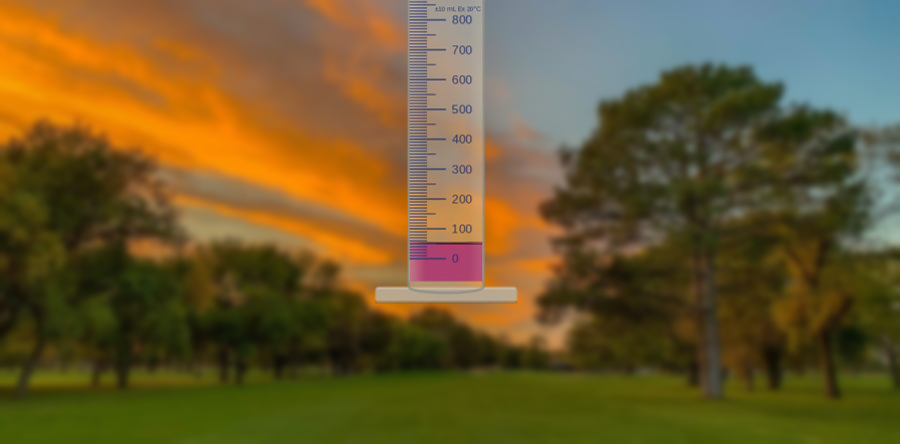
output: 50; mL
